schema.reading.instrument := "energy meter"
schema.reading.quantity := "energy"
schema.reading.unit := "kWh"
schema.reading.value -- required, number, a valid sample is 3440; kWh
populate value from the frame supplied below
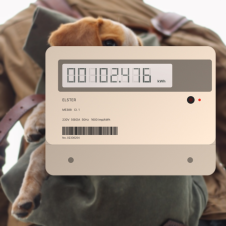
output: 102.476; kWh
